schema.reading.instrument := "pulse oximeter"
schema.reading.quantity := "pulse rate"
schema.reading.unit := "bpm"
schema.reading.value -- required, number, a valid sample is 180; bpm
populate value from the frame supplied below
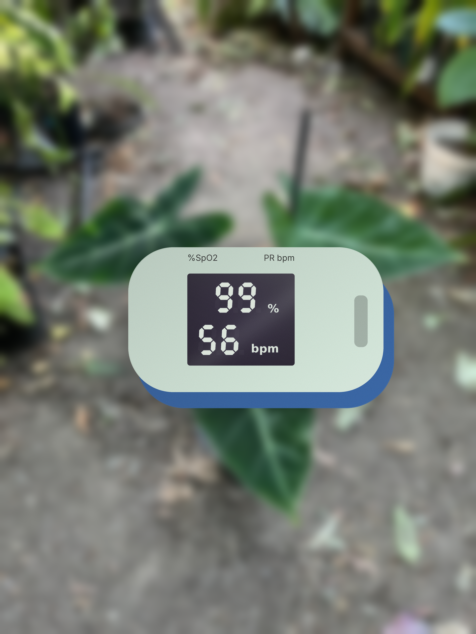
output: 56; bpm
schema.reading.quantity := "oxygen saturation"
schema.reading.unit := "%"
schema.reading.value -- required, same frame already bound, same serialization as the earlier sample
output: 99; %
